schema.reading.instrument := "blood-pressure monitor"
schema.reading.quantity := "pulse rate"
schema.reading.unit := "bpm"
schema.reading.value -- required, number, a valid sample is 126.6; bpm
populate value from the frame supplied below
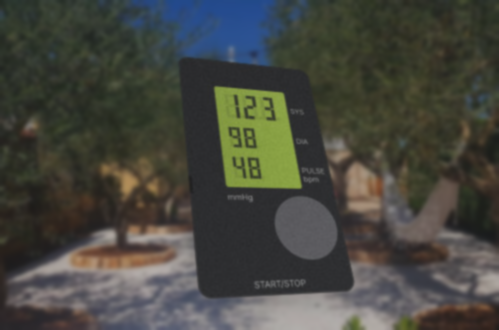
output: 48; bpm
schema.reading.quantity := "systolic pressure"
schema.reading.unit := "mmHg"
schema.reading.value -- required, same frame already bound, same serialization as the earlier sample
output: 123; mmHg
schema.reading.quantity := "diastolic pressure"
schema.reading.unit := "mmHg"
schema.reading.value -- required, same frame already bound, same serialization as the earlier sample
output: 98; mmHg
